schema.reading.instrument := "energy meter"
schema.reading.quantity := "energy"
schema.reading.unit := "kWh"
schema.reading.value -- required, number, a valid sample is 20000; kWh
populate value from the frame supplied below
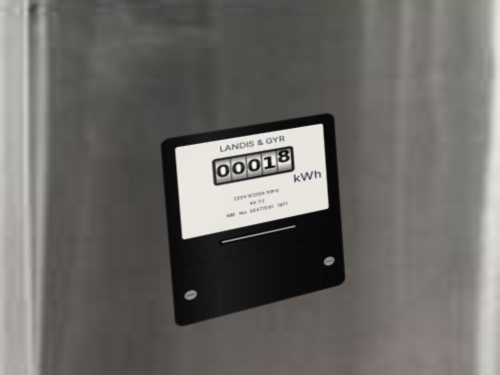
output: 18; kWh
